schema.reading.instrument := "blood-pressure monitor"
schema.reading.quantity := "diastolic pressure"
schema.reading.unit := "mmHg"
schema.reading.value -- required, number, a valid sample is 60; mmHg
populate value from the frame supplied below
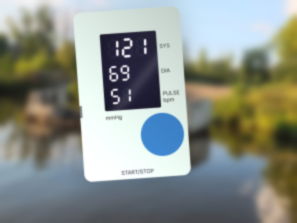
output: 69; mmHg
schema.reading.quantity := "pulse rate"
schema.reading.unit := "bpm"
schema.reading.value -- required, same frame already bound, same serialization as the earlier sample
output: 51; bpm
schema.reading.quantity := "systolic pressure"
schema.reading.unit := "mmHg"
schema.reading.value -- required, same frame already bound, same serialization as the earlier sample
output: 121; mmHg
